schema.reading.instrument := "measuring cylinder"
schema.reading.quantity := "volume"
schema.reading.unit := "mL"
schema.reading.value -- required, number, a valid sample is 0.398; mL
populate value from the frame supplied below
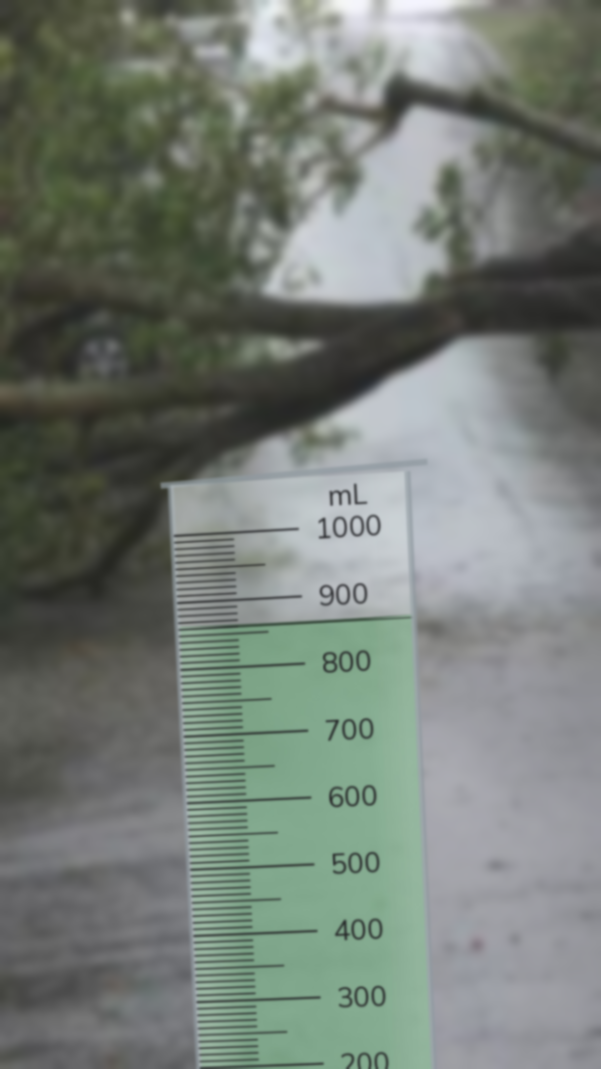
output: 860; mL
